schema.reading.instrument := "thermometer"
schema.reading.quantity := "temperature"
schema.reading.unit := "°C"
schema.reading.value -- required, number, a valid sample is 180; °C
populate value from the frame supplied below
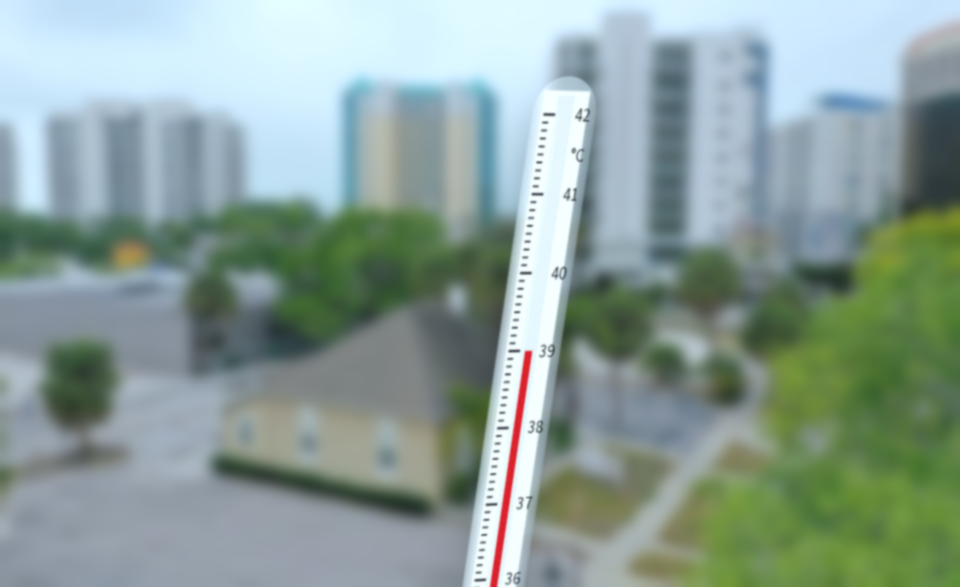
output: 39; °C
